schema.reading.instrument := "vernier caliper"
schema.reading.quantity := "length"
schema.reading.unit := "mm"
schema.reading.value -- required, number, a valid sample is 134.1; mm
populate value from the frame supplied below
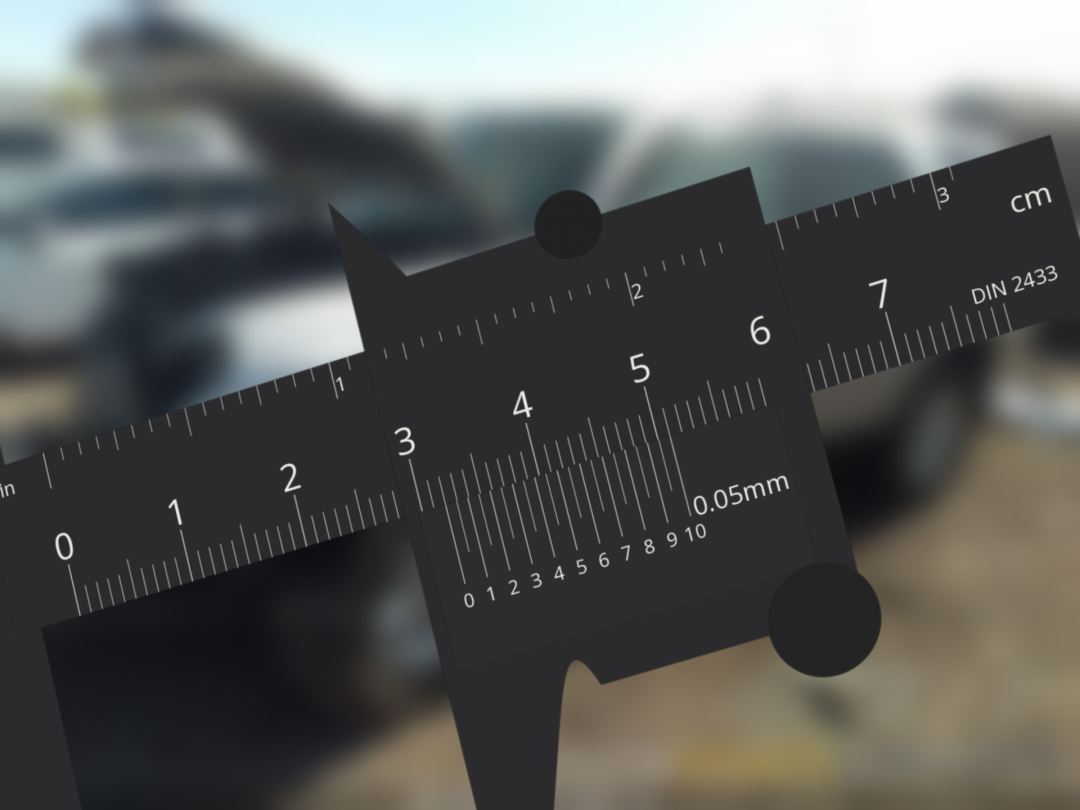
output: 32.0; mm
